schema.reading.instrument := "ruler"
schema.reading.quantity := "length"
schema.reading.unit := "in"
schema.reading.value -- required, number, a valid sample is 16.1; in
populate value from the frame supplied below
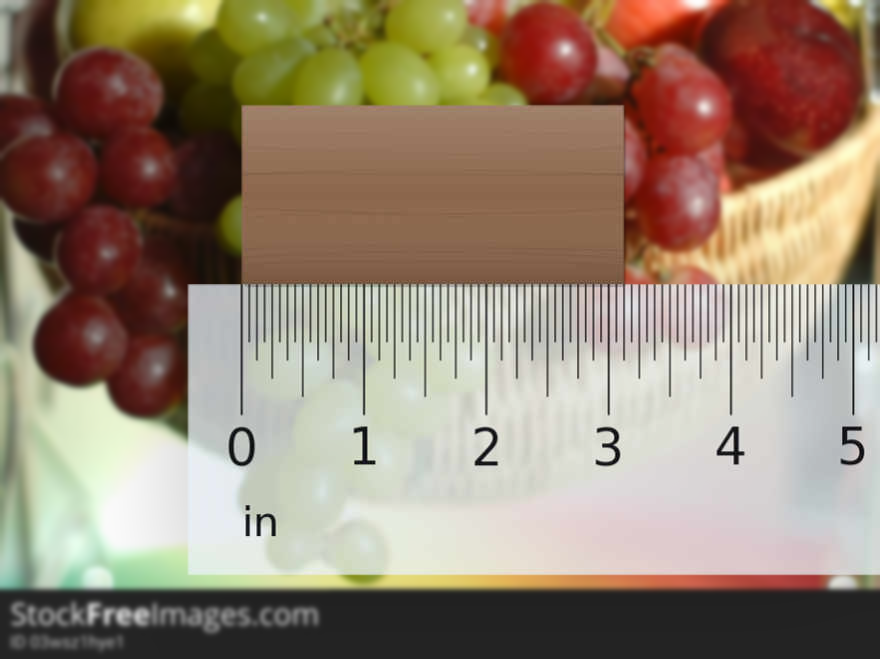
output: 3.125; in
